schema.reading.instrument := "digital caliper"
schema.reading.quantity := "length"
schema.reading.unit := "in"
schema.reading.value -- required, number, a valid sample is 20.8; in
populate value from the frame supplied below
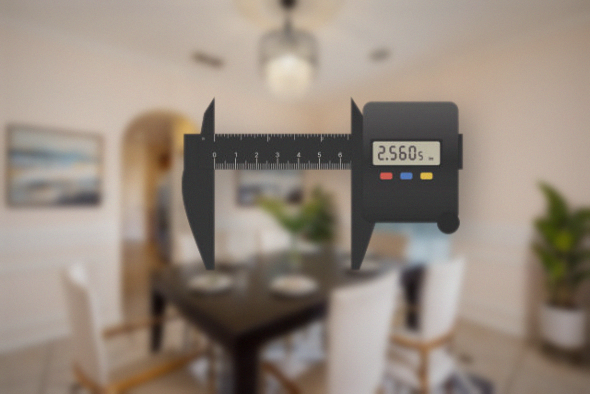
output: 2.5605; in
